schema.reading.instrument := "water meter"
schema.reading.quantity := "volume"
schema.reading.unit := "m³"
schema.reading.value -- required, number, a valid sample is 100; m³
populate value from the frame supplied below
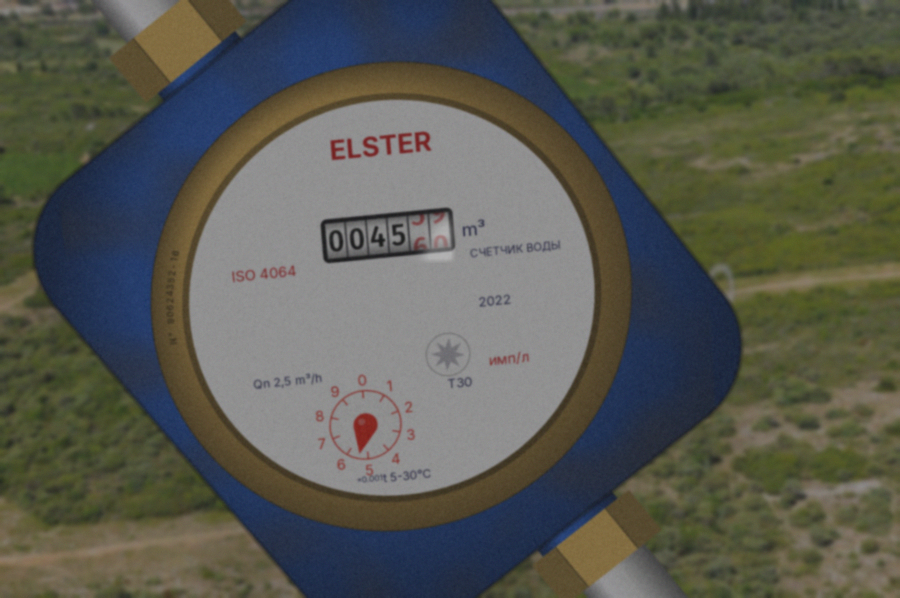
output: 45.595; m³
